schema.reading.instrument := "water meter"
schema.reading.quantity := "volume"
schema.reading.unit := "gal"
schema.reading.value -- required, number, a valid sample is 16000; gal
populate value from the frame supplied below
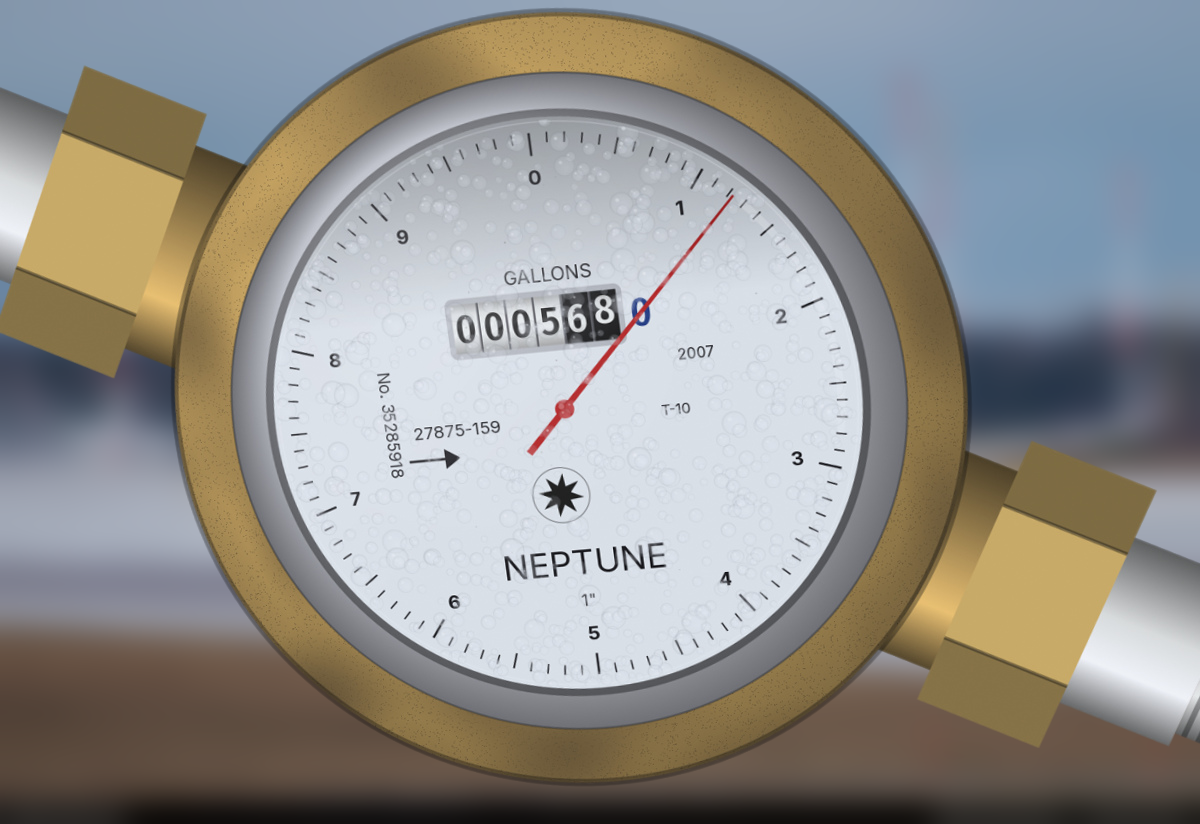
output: 5681.2; gal
